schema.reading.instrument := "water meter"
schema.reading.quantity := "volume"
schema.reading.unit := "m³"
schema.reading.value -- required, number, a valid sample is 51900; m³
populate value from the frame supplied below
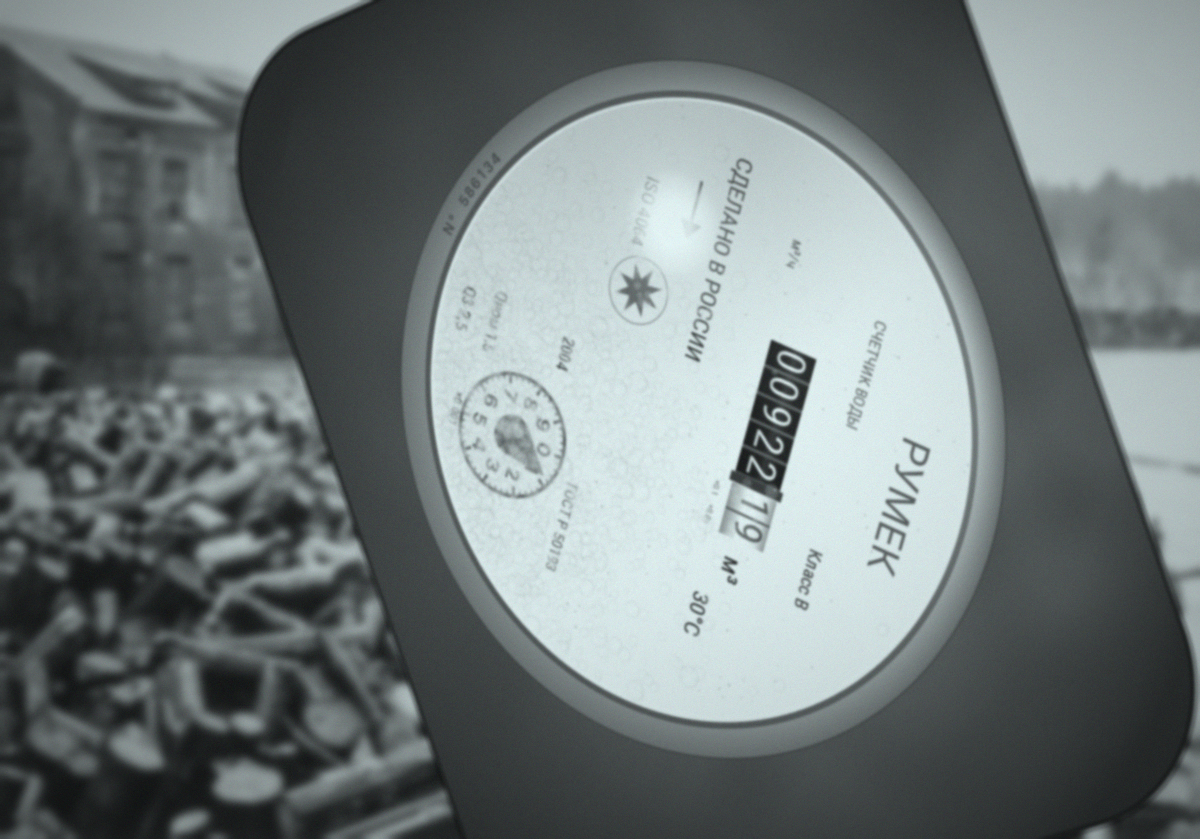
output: 922.190; m³
